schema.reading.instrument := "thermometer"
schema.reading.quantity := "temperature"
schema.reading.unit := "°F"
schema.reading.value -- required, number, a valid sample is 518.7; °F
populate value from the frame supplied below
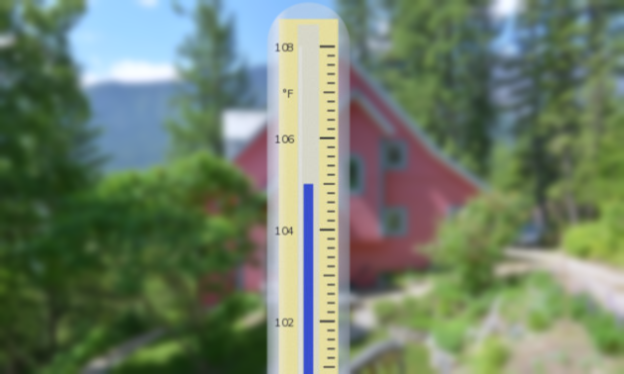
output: 105; °F
